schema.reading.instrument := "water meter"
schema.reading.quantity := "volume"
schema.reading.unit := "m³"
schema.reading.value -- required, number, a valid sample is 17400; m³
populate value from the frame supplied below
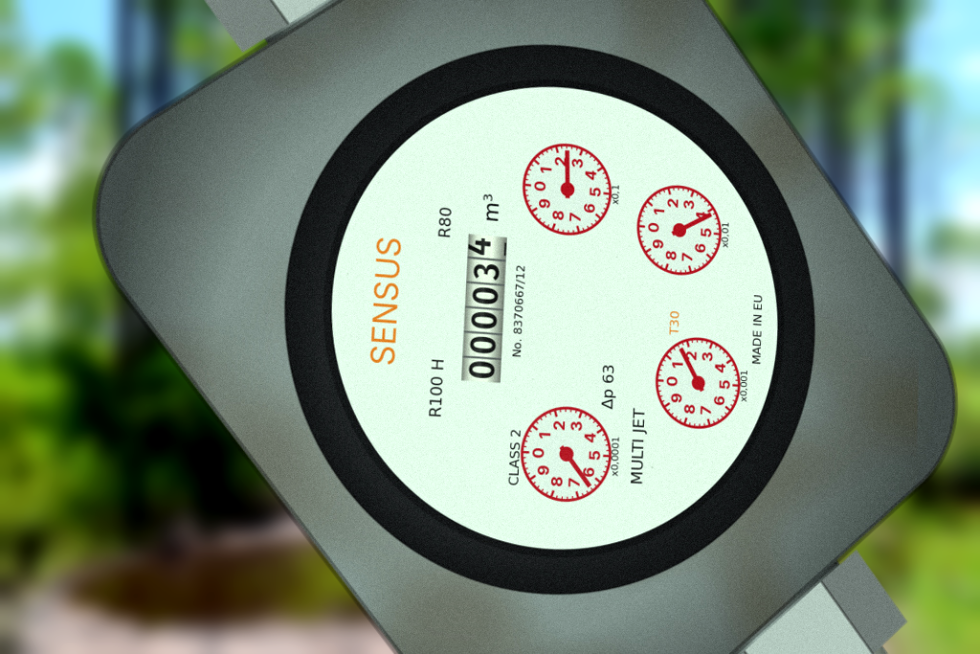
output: 34.2416; m³
